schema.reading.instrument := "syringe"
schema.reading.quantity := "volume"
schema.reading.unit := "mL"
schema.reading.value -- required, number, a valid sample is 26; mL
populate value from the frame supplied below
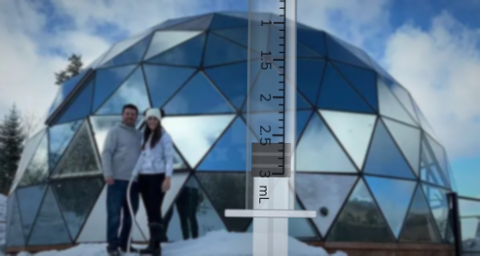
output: 2.6; mL
